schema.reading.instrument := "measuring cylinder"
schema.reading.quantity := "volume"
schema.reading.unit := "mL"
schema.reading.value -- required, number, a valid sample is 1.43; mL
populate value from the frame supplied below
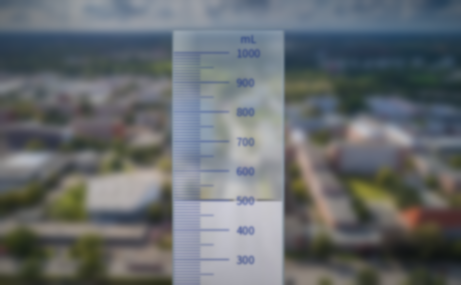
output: 500; mL
